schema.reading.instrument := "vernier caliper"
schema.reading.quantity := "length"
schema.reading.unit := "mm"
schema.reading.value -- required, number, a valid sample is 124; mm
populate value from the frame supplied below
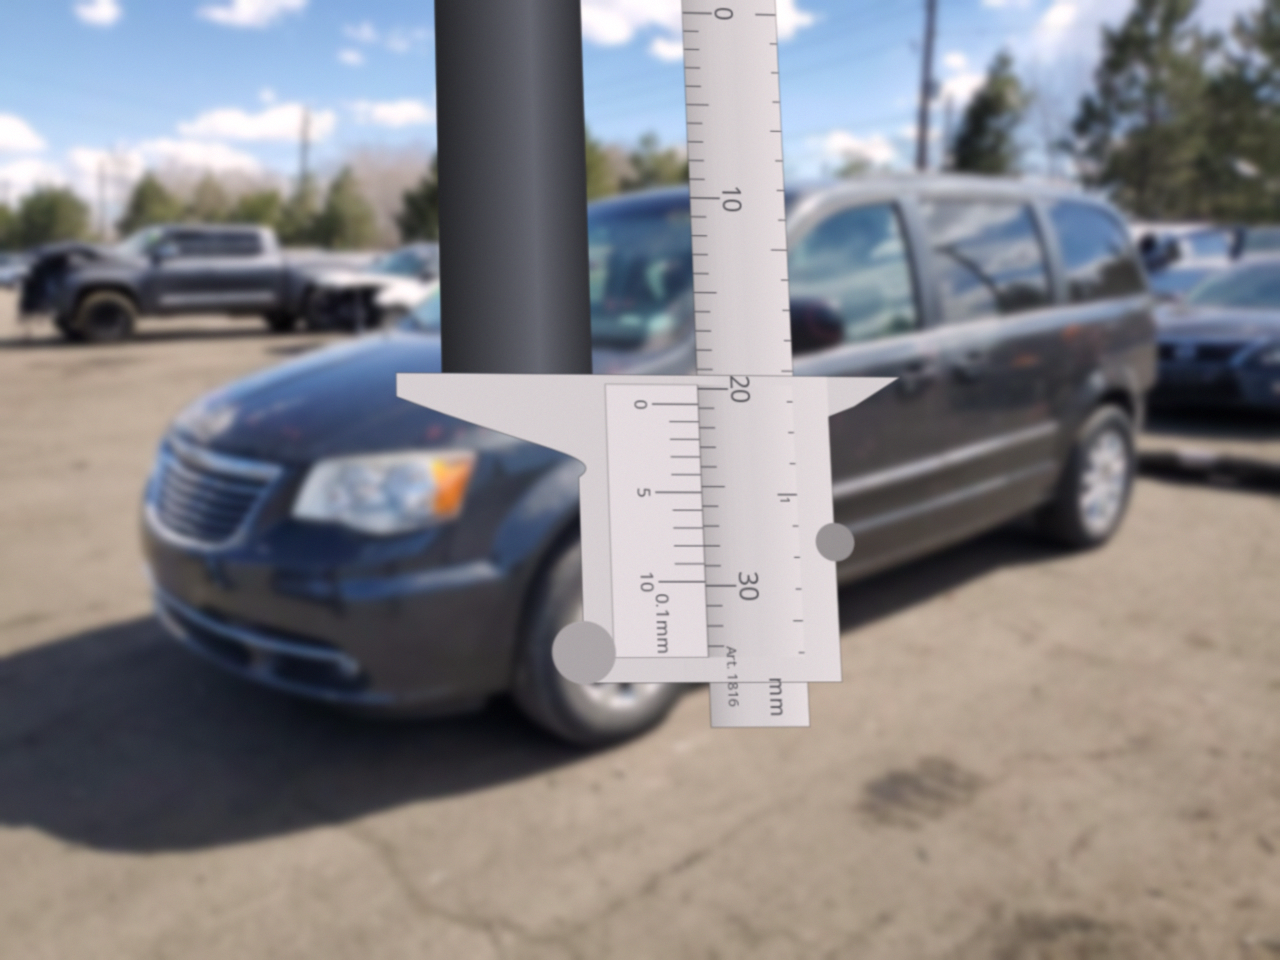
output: 20.8; mm
